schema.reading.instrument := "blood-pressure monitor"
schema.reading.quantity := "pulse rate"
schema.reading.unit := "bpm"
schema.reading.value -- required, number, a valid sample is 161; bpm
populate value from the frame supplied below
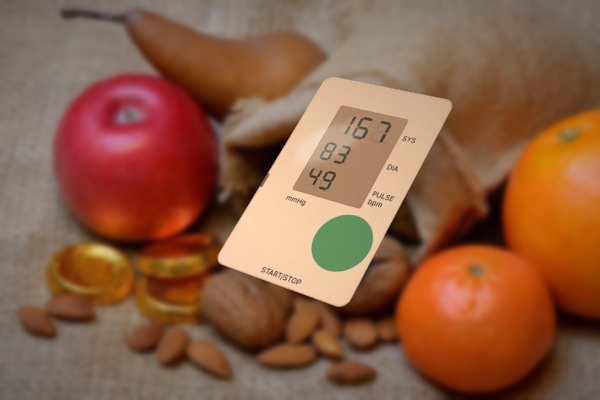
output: 49; bpm
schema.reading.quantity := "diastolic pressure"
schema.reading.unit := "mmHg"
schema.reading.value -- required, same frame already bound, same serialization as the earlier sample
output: 83; mmHg
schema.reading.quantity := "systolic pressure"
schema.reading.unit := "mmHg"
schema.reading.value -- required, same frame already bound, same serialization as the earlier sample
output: 167; mmHg
